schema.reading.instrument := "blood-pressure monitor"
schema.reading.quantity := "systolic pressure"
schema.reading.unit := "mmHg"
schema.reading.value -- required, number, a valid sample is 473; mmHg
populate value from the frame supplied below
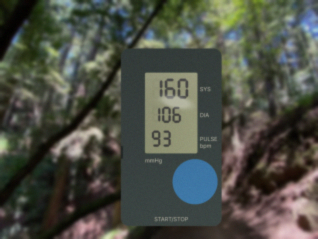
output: 160; mmHg
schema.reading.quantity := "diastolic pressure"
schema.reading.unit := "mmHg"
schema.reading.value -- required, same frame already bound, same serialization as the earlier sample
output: 106; mmHg
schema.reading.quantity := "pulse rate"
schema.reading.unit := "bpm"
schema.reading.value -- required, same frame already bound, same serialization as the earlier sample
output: 93; bpm
